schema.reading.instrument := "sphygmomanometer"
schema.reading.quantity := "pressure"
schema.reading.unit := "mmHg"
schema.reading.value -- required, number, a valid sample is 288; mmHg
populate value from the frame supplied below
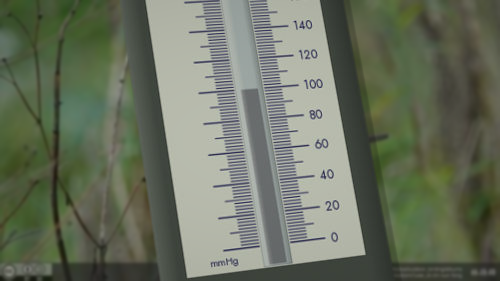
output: 100; mmHg
